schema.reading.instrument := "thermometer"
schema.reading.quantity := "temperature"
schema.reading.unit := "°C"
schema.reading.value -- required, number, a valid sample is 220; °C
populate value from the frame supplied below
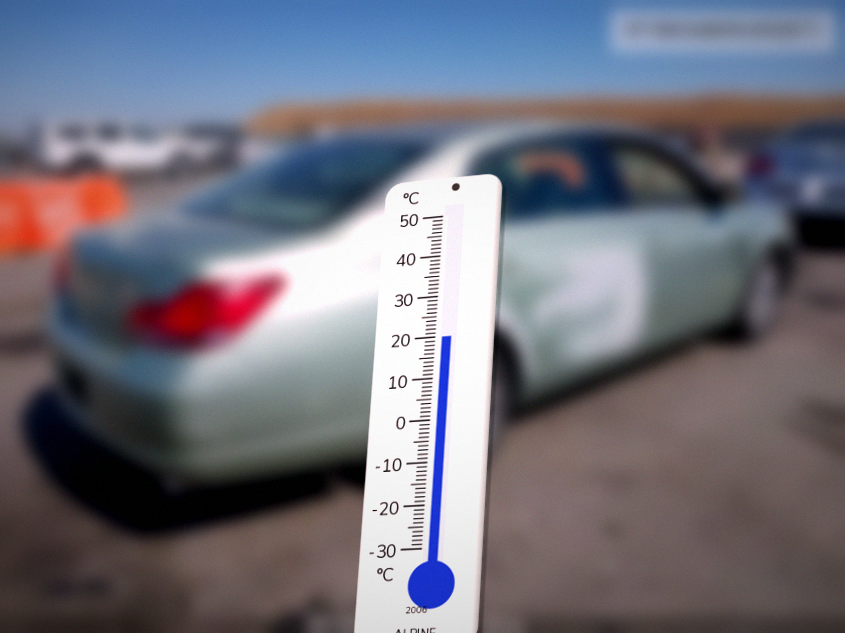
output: 20; °C
